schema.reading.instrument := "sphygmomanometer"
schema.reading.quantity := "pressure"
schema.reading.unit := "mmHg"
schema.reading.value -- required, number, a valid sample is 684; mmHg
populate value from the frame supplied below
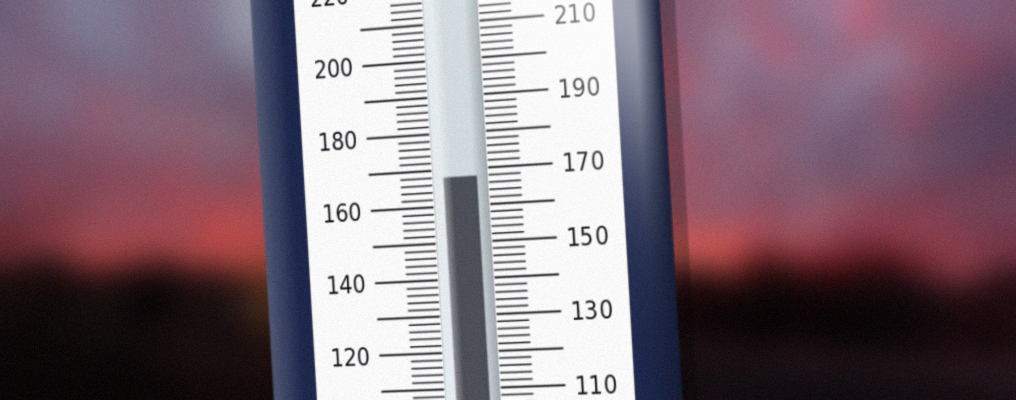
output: 168; mmHg
